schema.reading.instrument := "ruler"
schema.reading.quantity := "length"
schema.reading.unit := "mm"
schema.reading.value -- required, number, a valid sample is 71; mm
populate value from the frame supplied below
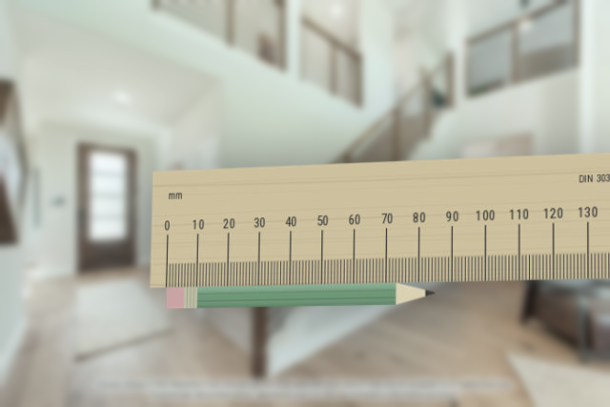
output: 85; mm
